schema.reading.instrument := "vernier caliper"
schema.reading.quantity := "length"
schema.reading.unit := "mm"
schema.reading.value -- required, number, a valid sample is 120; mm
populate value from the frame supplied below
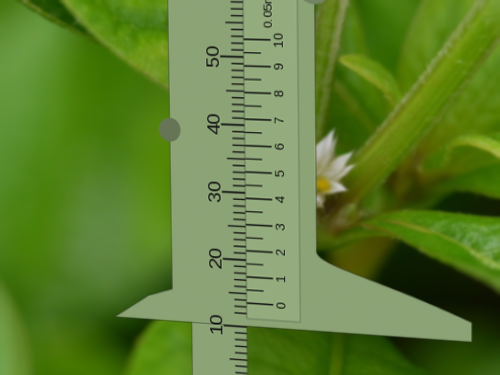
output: 13.6; mm
